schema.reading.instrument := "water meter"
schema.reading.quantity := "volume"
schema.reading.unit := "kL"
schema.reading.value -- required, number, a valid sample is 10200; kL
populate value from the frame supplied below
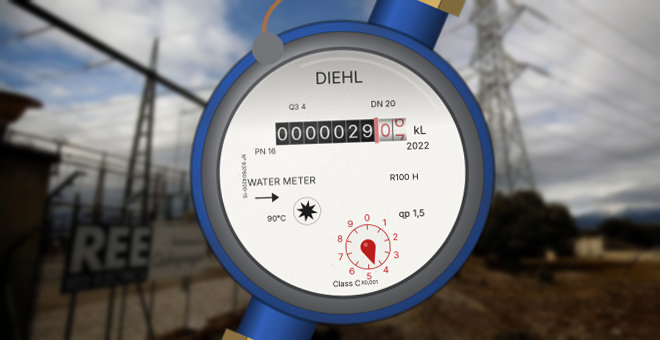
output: 29.064; kL
